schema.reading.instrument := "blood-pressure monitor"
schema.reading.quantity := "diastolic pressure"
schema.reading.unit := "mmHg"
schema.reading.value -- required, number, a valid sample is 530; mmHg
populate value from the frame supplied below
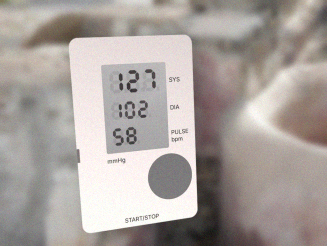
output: 102; mmHg
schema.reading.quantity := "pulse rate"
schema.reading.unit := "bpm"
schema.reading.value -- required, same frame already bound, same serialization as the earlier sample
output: 58; bpm
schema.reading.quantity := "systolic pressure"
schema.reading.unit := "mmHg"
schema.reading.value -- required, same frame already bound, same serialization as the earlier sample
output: 127; mmHg
